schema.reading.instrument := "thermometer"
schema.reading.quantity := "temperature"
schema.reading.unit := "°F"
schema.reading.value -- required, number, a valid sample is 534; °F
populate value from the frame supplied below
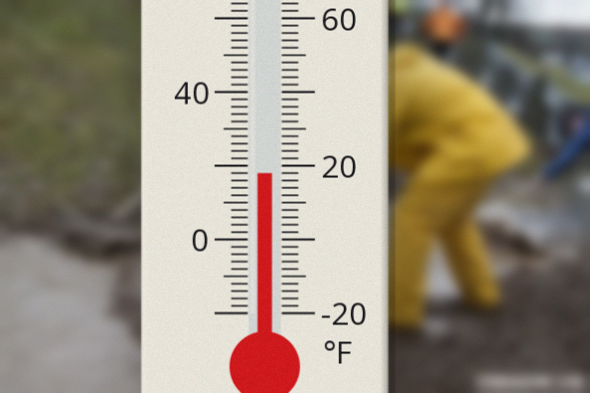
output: 18; °F
